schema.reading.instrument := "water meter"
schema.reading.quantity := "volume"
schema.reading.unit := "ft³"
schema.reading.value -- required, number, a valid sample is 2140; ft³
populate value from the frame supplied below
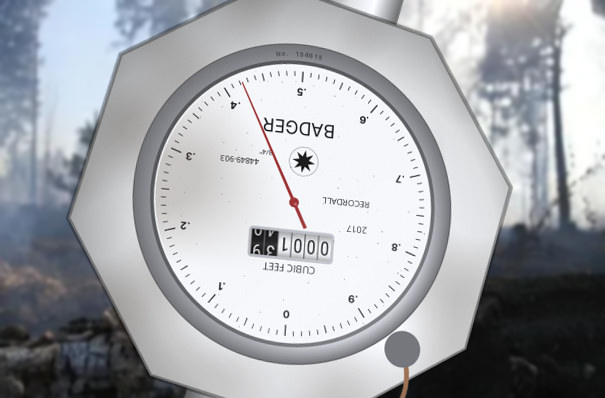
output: 139.42; ft³
